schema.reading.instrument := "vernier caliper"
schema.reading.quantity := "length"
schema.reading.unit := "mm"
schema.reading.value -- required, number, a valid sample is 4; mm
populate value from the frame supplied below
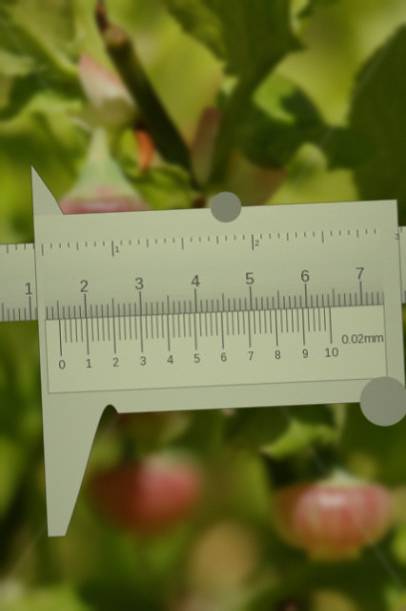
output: 15.2; mm
